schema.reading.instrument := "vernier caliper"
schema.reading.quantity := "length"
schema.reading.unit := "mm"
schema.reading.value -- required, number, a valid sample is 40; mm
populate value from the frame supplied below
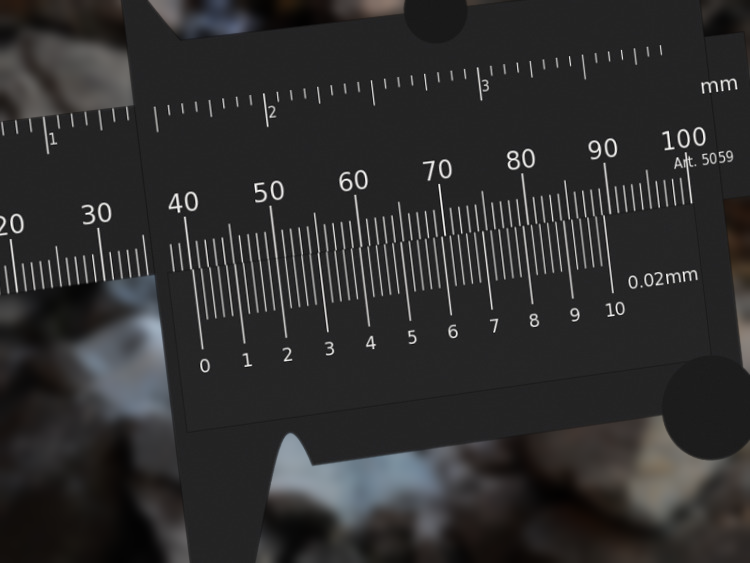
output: 40.2; mm
